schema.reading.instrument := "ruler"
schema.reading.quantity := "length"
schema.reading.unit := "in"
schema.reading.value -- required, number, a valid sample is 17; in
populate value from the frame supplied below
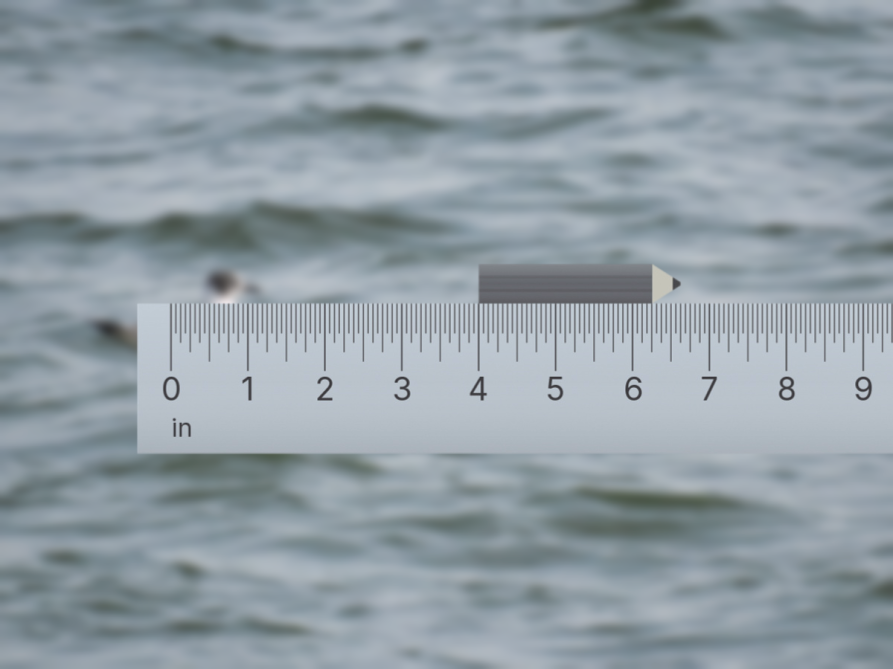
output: 2.625; in
